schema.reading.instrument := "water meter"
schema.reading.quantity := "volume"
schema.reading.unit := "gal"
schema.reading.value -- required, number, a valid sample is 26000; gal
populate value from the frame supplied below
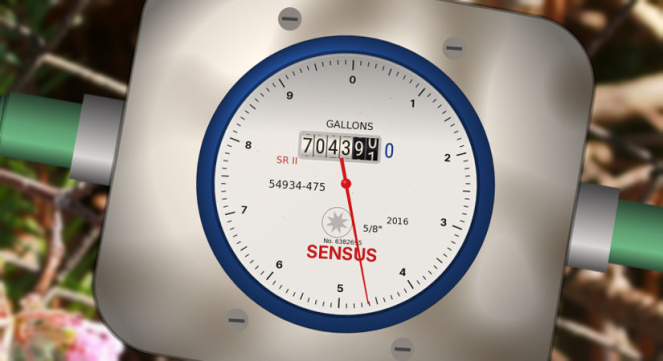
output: 7043904.6; gal
